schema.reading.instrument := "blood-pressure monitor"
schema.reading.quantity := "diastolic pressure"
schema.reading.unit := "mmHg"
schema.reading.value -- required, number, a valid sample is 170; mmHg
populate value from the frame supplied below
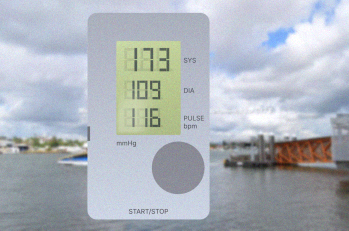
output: 109; mmHg
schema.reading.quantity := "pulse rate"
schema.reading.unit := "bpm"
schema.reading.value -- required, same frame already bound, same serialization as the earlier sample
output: 116; bpm
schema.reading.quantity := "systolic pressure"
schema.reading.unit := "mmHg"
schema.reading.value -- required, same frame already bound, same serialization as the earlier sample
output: 173; mmHg
